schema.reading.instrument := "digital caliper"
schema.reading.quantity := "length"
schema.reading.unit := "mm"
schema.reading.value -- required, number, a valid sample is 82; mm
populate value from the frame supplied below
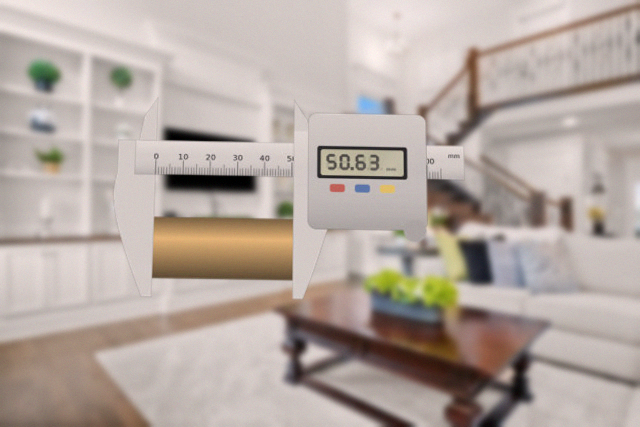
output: 50.63; mm
